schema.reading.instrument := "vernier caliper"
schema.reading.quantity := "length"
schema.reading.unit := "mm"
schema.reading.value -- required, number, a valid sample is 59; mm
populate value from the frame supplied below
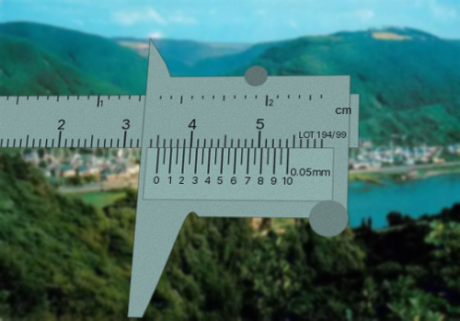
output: 35.2; mm
